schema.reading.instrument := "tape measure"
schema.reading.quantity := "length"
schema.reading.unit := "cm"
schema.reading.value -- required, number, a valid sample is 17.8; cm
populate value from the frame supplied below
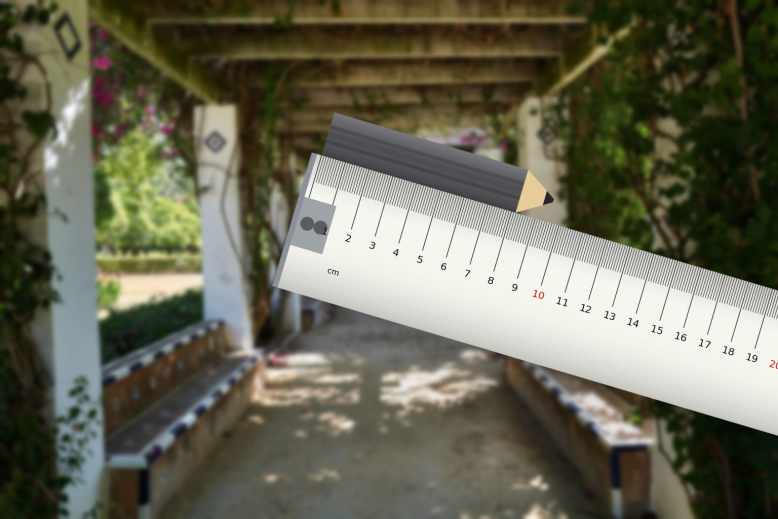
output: 9.5; cm
